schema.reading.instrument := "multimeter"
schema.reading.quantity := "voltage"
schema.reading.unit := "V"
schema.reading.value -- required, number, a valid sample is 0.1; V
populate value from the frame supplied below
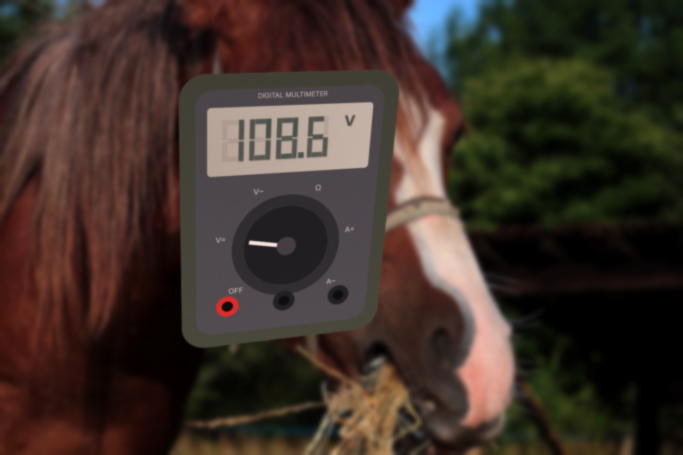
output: 108.6; V
